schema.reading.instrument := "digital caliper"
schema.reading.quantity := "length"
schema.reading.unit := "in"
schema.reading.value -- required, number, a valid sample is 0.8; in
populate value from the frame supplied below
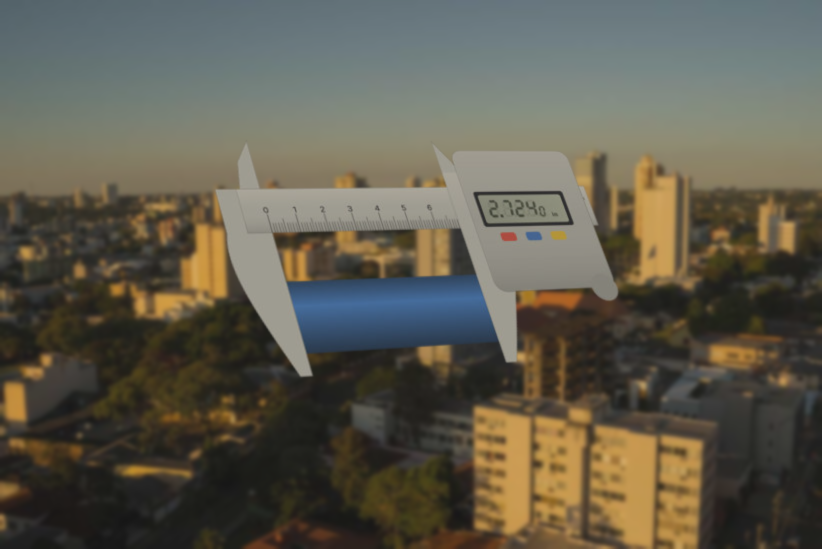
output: 2.7240; in
